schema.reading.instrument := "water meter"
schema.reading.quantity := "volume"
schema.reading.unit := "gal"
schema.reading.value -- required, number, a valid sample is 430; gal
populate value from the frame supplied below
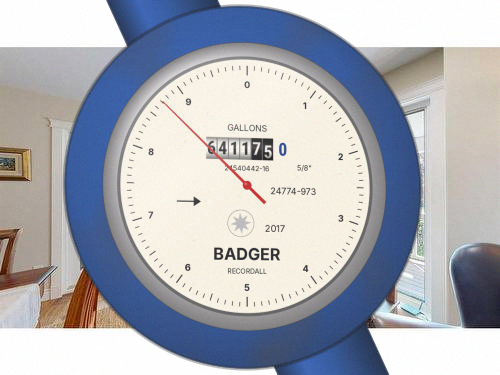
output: 6411748.7; gal
